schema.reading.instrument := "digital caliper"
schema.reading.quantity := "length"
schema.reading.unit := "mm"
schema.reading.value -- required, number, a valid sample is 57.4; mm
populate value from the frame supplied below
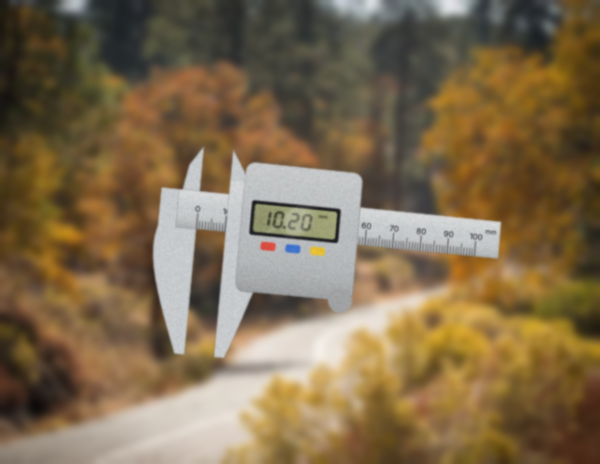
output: 10.20; mm
